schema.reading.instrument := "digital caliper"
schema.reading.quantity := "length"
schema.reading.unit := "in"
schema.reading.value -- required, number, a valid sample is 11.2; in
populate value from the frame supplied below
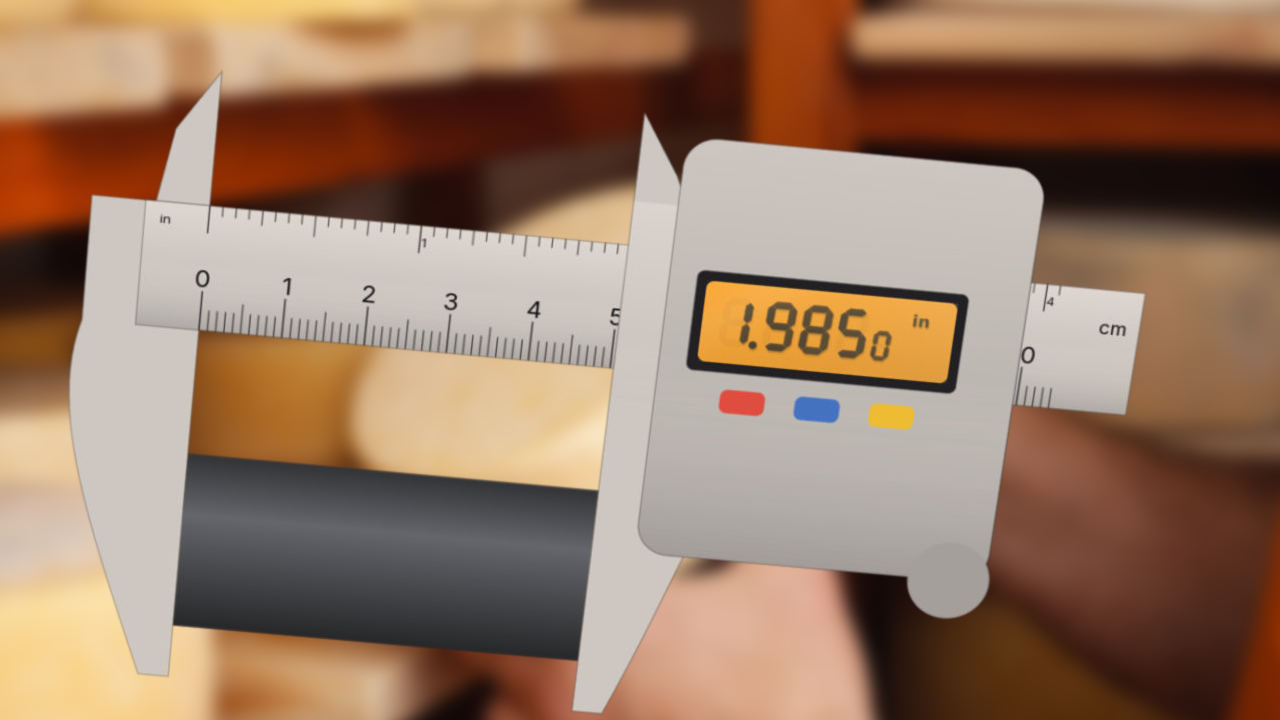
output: 1.9850; in
